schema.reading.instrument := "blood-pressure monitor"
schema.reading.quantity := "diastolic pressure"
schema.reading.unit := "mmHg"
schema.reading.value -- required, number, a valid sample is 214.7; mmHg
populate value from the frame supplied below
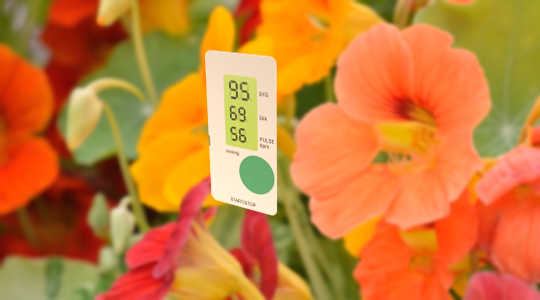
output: 69; mmHg
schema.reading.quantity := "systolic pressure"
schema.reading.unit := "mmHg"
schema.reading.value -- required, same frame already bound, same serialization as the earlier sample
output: 95; mmHg
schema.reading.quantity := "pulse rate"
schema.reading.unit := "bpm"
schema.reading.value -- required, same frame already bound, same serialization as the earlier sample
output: 56; bpm
